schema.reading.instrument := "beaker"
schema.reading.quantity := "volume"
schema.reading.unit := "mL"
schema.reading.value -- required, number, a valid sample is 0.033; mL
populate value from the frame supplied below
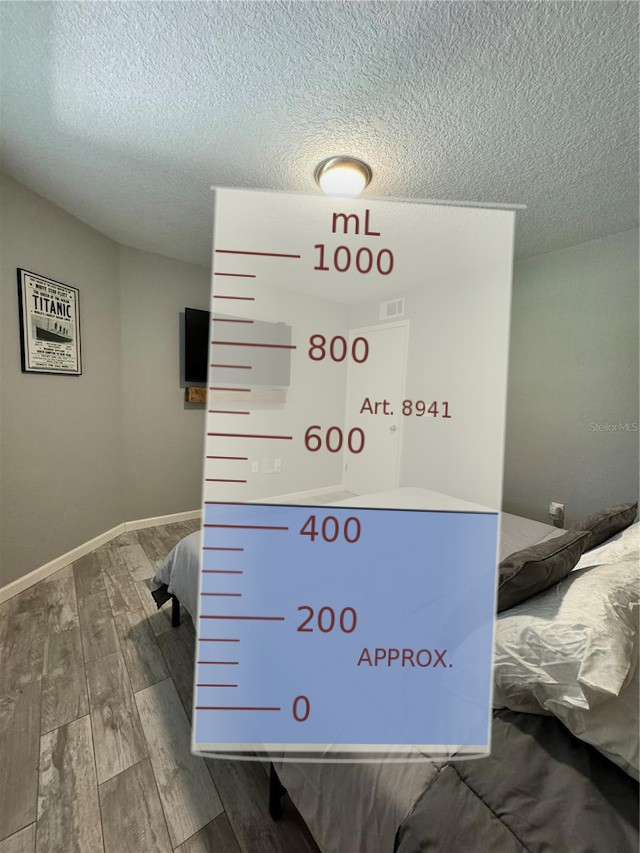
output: 450; mL
